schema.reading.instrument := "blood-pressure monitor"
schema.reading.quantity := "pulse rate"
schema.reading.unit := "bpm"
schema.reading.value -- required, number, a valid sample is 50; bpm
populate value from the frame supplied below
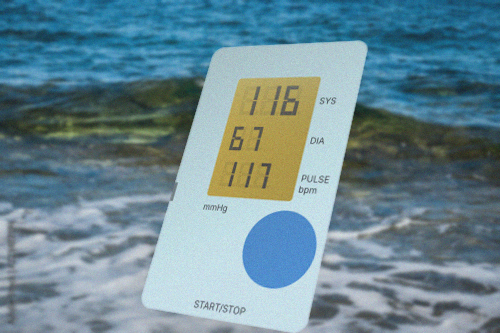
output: 117; bpm
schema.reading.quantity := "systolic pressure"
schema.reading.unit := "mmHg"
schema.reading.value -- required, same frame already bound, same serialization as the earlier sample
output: 116; mmHg
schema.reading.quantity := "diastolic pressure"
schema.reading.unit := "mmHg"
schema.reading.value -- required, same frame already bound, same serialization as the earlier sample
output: 67; mmHg
